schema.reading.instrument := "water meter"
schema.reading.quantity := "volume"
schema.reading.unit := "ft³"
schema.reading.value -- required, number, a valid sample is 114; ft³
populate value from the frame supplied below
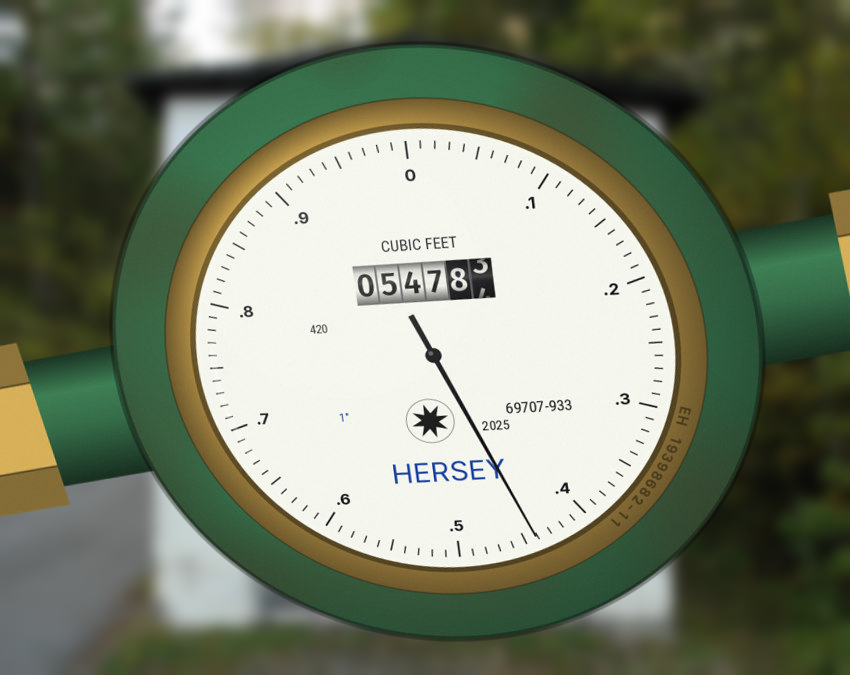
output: 54783.44; ft³
